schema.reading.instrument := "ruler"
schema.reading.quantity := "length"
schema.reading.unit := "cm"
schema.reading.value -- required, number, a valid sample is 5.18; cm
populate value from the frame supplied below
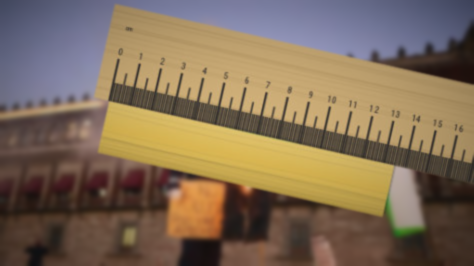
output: 13.5; cm
